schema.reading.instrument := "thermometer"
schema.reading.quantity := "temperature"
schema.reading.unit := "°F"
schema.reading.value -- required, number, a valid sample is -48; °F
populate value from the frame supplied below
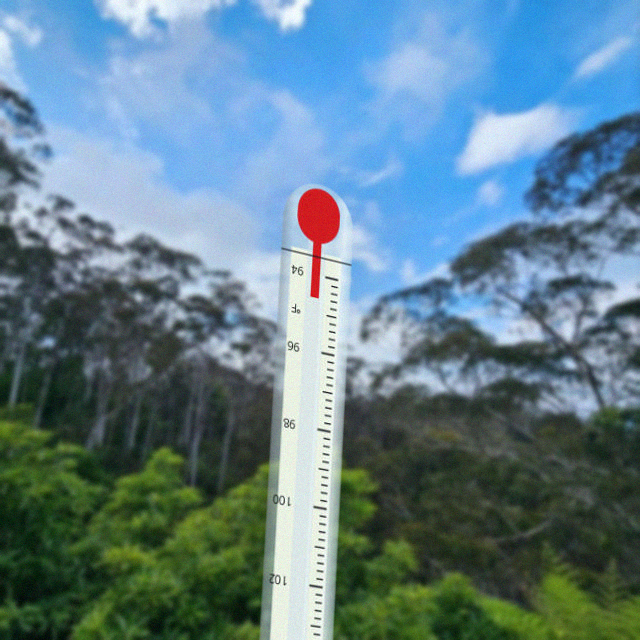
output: 94.6; °F
